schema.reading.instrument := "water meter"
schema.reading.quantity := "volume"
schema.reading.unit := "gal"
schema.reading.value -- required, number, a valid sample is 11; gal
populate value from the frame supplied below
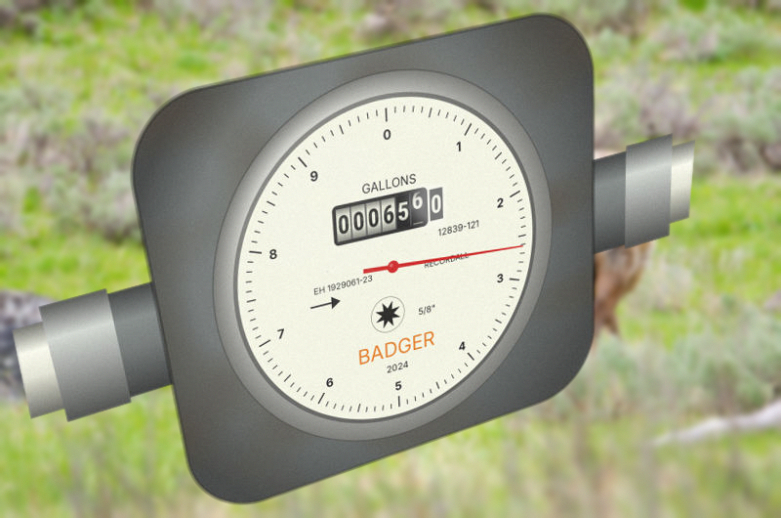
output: 6562.6; gal
